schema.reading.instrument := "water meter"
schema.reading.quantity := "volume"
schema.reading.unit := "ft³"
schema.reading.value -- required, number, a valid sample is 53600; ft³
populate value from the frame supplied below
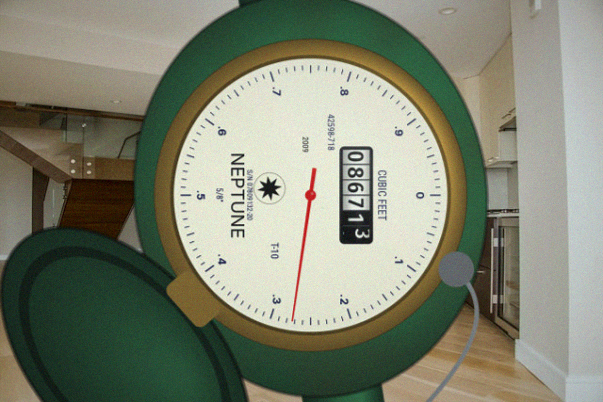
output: 86713.27; ft³
